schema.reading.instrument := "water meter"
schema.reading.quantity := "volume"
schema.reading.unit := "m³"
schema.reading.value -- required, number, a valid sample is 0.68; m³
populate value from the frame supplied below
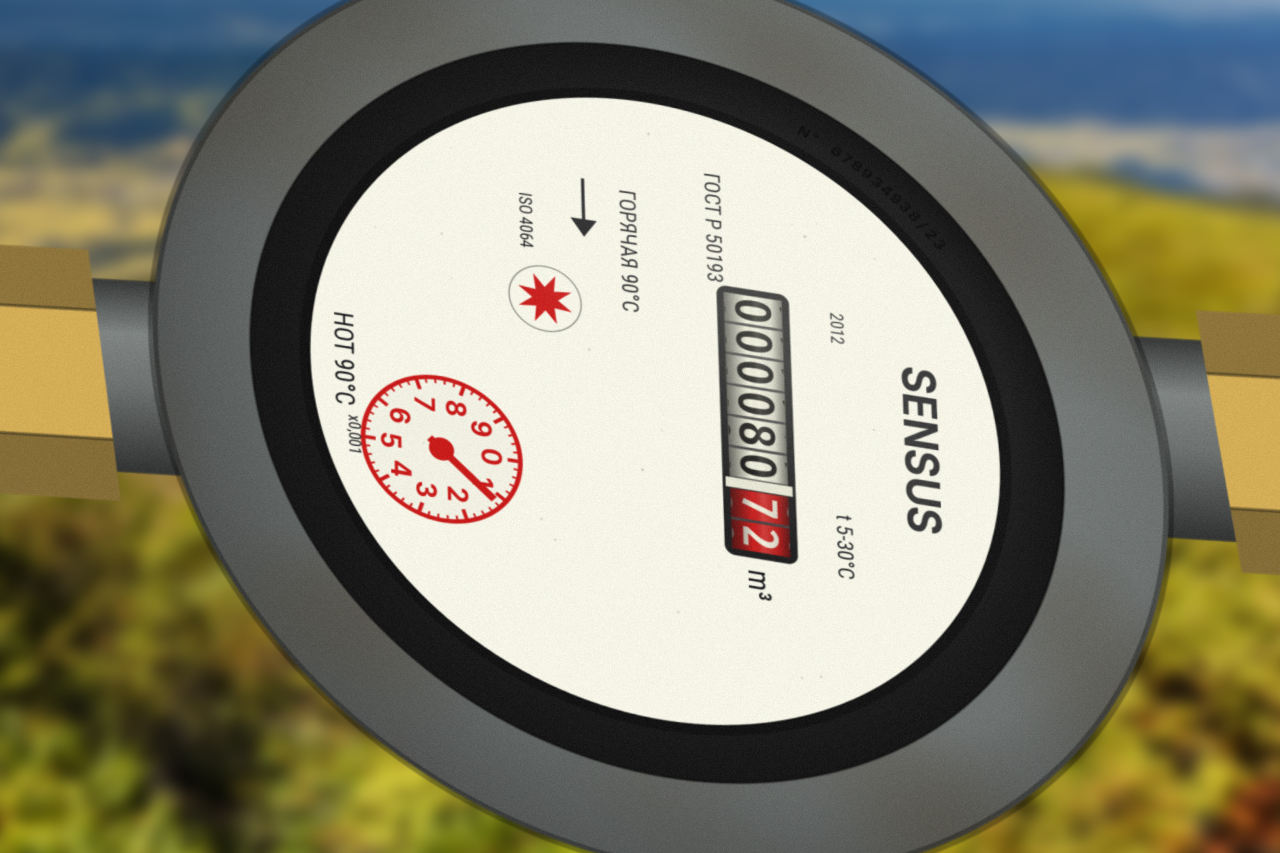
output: 80.721; m³
